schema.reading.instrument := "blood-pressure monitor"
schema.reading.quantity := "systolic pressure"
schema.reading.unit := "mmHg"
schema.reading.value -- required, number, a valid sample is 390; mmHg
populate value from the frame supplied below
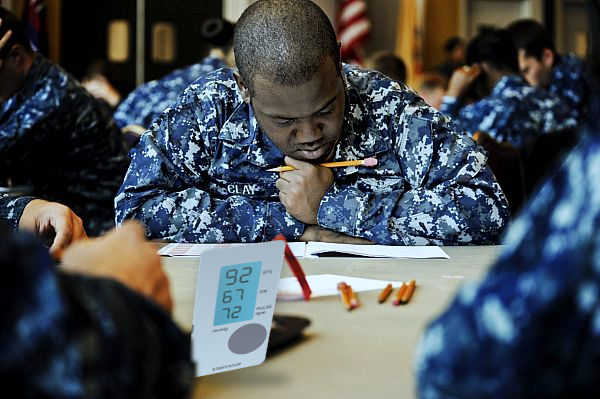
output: 92; mmHg
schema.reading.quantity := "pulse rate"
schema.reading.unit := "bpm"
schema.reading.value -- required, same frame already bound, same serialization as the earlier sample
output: 72; bpm
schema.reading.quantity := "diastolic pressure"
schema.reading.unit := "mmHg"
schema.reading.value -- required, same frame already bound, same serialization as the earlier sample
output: 67; mmHg
